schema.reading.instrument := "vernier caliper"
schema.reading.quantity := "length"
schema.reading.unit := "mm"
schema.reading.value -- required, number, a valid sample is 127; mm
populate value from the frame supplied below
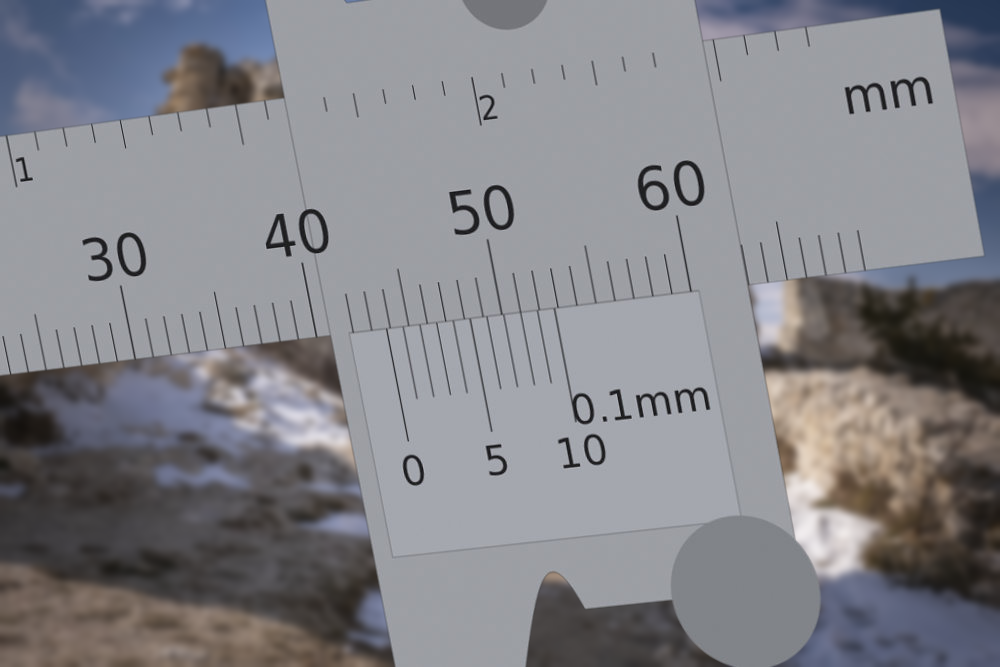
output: 43.8; mm
